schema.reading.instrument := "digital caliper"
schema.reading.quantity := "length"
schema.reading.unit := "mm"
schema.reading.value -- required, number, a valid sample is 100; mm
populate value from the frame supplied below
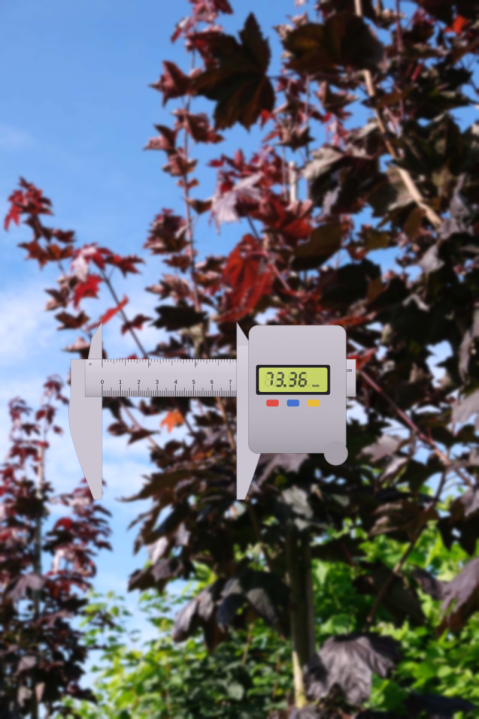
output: 73.36; mm
